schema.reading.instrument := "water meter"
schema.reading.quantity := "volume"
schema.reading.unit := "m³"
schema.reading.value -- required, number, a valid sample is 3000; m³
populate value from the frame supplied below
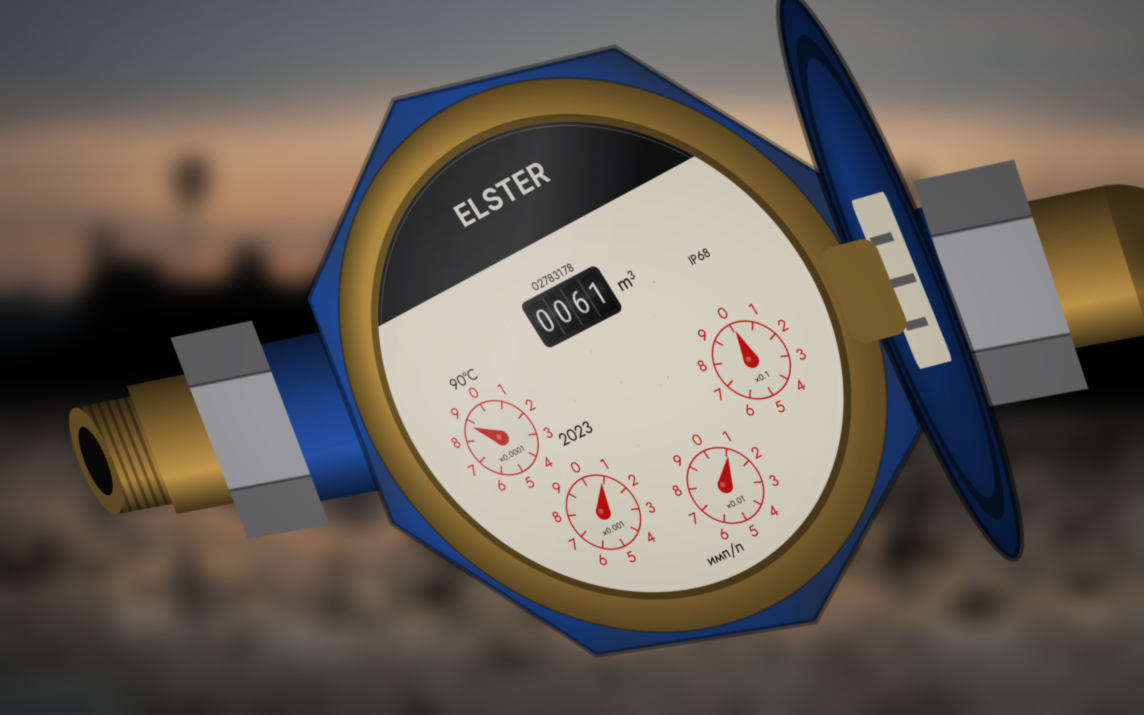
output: 61.0108; m³
